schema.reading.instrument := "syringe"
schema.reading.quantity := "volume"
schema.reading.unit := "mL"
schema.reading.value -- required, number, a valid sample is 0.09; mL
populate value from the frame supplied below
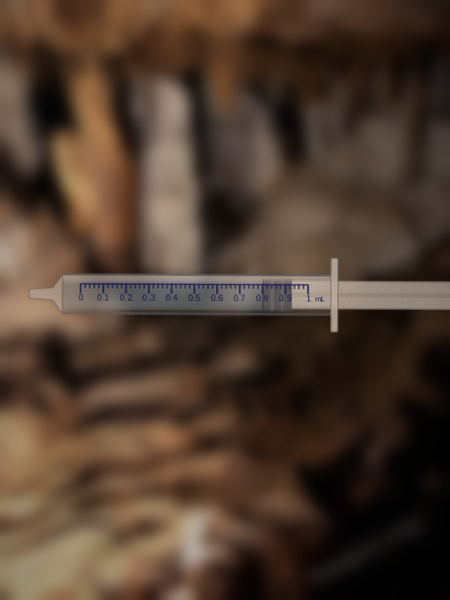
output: 0.8; mL
